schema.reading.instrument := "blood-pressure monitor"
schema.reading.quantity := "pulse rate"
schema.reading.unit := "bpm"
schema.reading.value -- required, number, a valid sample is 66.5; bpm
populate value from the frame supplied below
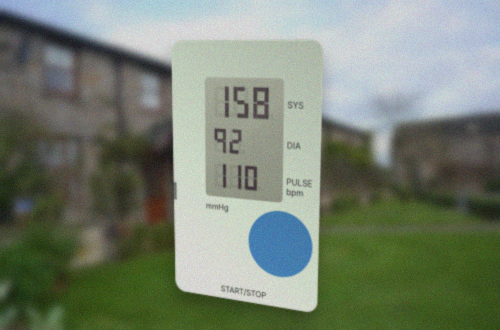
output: 110; bpm
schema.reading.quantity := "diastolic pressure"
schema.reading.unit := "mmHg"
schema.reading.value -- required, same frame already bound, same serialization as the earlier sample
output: 92; mmHg
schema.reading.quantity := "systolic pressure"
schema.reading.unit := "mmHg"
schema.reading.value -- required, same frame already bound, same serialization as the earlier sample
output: 158; mmHg
